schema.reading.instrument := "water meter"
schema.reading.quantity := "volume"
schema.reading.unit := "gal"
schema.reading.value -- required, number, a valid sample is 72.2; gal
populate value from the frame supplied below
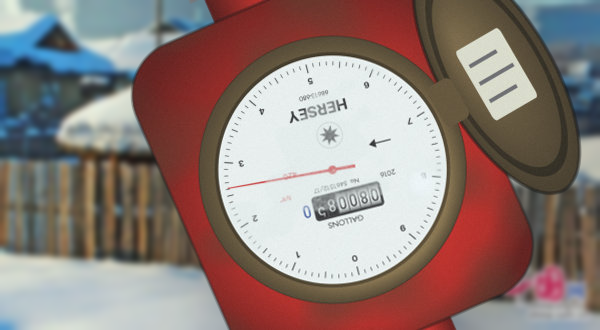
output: 800852.6; gal
